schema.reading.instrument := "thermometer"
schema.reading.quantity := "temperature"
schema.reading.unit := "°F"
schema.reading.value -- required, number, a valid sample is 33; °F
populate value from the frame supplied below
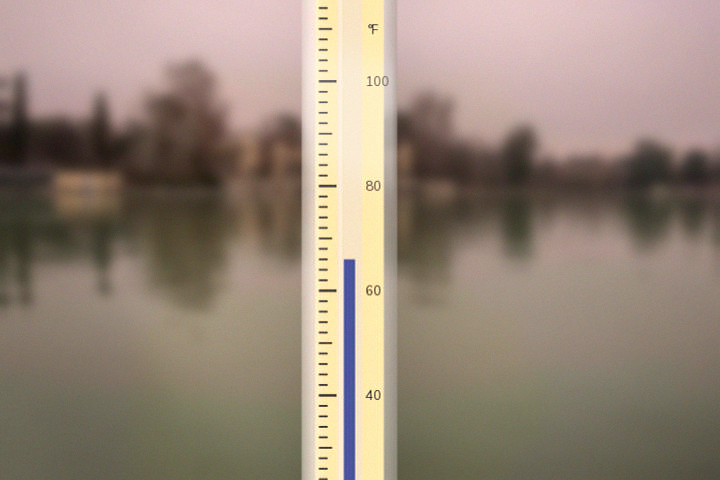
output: 66; °F
